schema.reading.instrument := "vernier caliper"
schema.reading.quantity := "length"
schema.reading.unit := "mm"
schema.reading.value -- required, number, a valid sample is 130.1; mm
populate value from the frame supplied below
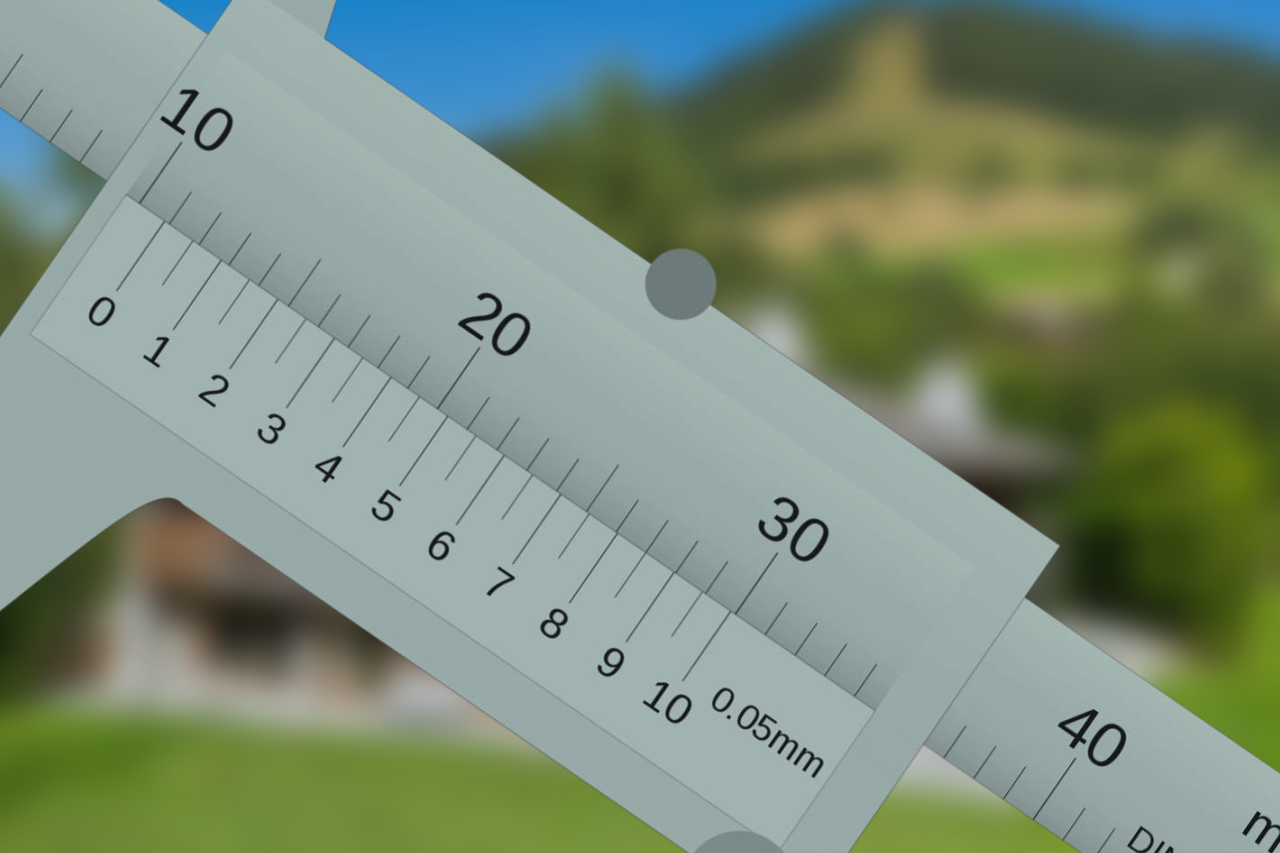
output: 10.85; mm
